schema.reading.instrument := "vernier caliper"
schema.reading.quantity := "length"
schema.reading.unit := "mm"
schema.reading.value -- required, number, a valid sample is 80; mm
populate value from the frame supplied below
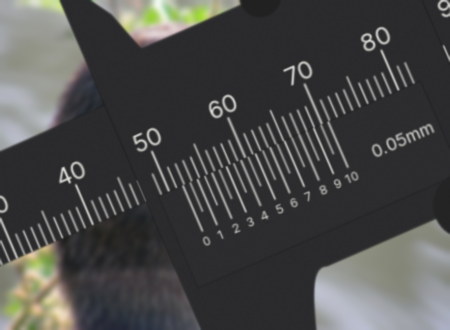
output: 51.8; mm
